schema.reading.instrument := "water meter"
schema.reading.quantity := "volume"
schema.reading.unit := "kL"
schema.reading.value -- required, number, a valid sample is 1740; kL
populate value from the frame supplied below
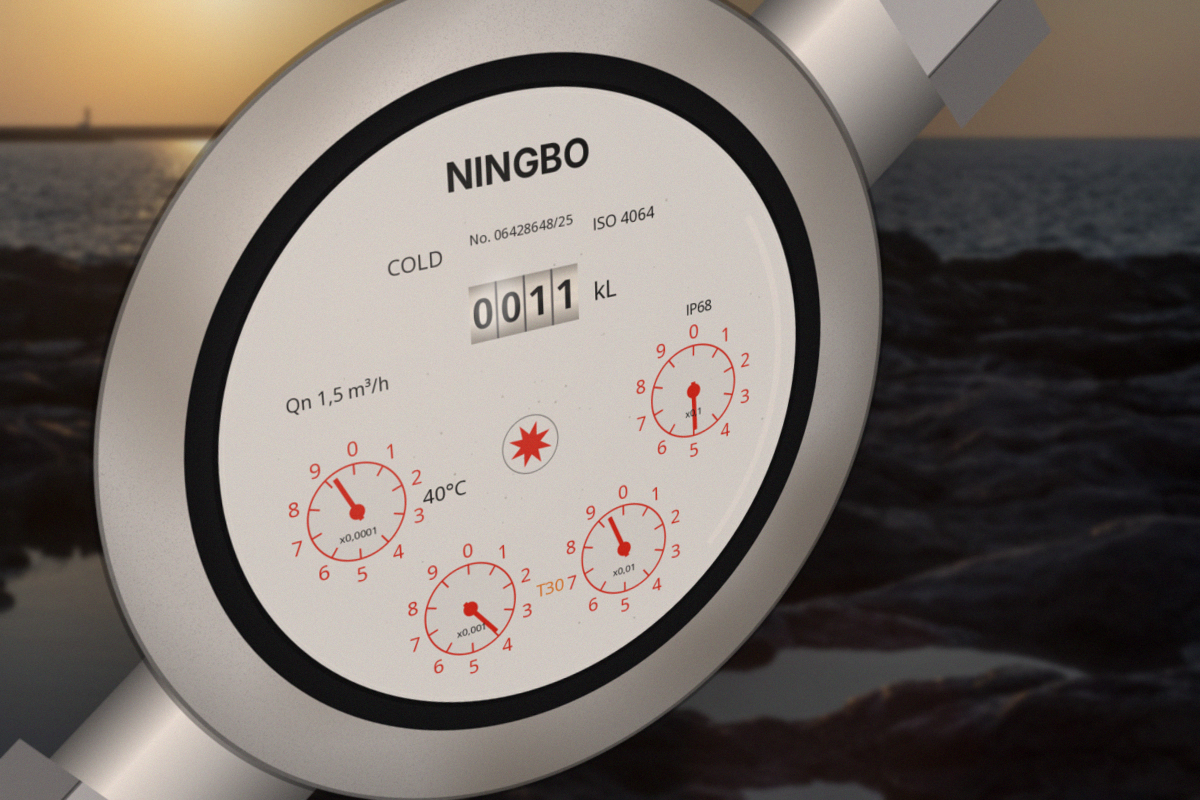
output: 11.4939; kL
